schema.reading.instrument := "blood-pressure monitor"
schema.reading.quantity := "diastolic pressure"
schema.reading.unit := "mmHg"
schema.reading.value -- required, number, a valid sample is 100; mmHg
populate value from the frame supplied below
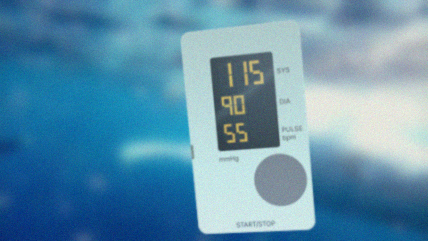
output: 90; mmHg
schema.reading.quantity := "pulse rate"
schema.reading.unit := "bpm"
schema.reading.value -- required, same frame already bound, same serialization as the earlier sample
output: 55; bpm
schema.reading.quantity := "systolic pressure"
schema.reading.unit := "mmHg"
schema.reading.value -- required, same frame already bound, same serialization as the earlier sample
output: 115; mmHg
